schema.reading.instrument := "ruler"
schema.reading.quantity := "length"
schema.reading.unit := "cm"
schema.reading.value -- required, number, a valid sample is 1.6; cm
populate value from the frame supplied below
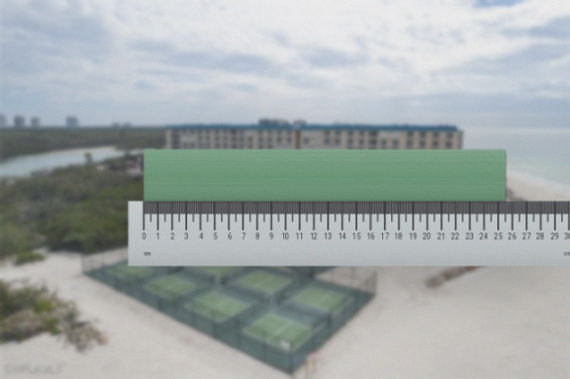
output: 25.5; cm
